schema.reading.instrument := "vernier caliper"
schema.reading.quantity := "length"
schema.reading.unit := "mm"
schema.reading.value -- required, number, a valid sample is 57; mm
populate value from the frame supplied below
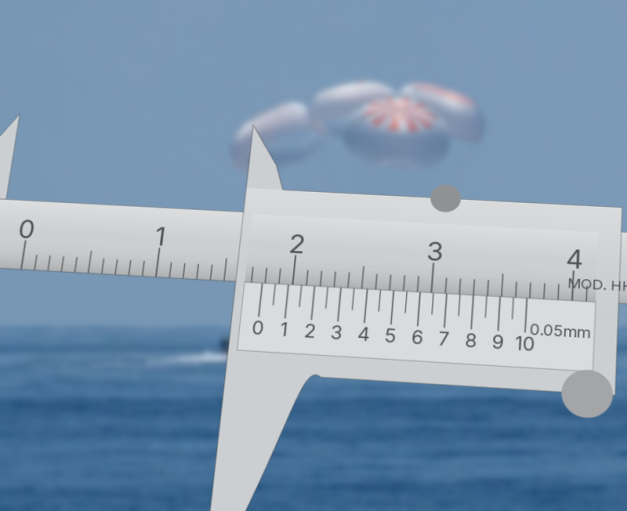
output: 17.8; mm
